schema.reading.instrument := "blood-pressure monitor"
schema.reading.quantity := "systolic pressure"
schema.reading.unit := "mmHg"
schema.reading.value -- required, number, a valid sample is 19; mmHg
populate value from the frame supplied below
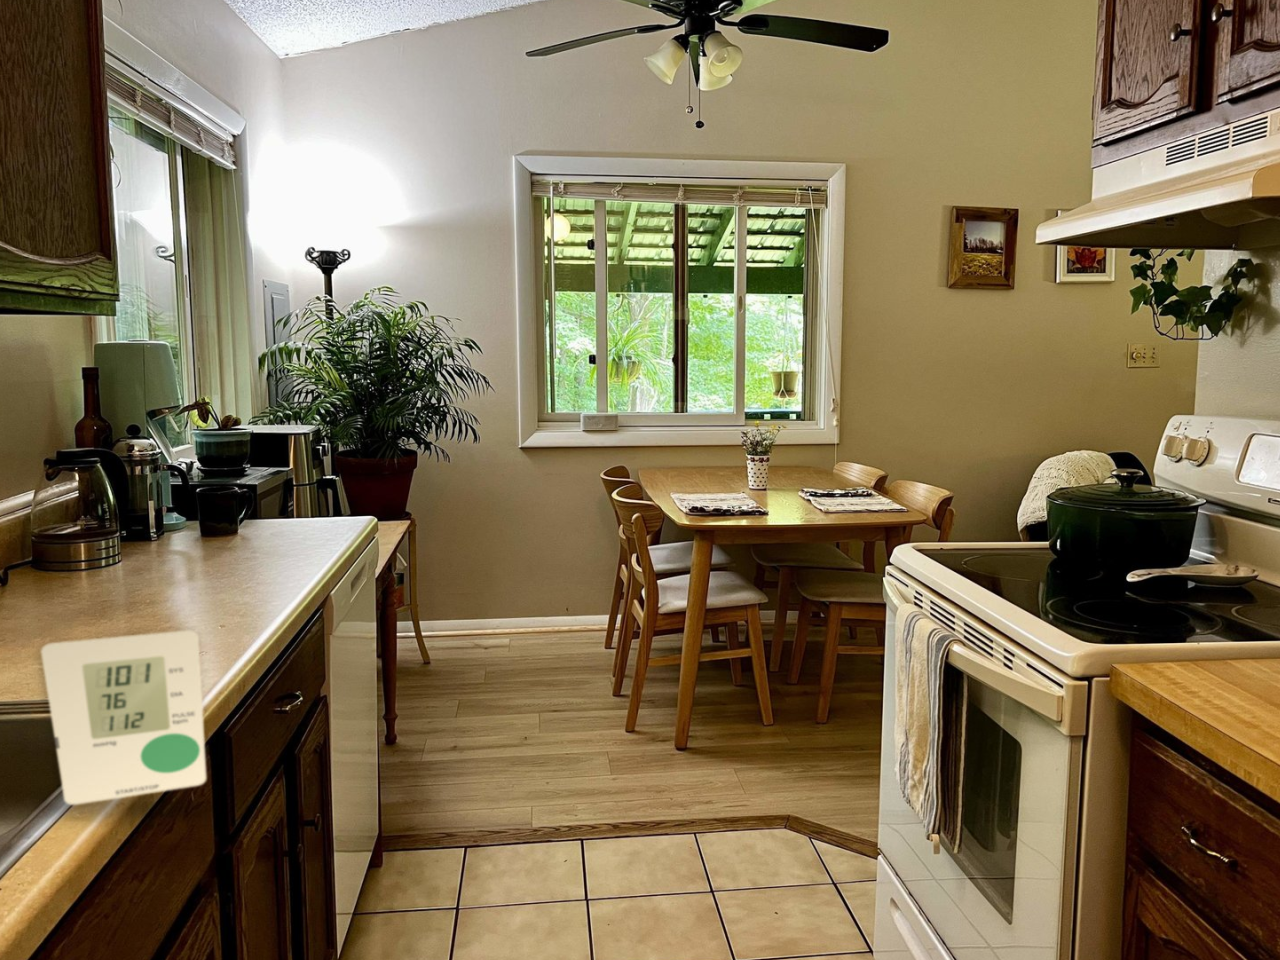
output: 101; mmHg
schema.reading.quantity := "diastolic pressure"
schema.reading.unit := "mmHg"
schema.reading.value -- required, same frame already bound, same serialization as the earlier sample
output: 76; mmHg
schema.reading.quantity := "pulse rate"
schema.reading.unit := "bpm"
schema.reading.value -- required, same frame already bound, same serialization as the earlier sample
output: 112; bpm
